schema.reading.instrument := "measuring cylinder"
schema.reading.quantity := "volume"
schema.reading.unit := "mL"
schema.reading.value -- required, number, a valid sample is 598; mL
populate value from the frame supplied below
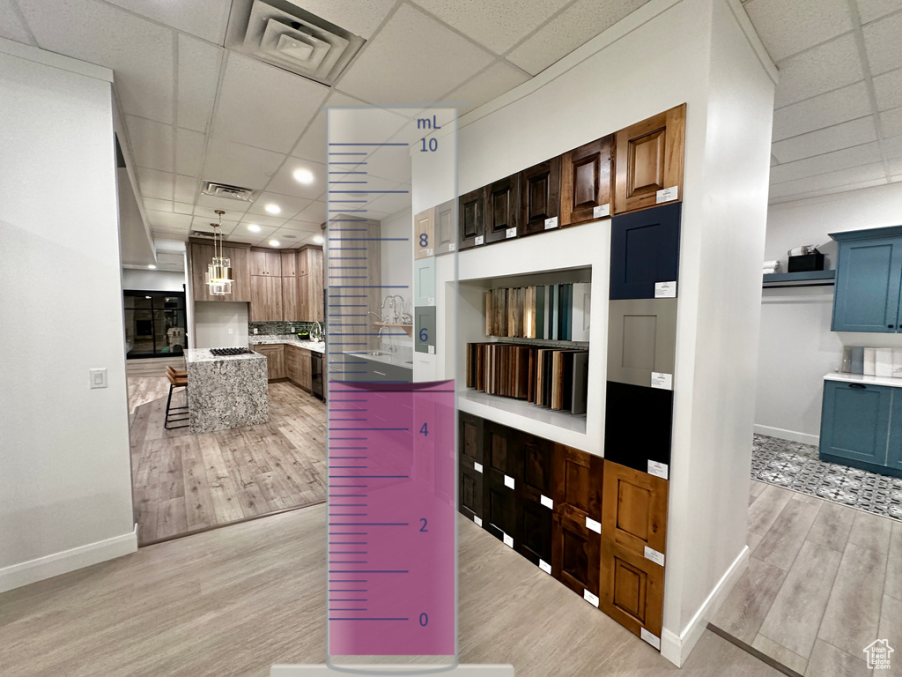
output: 4.8; mL
